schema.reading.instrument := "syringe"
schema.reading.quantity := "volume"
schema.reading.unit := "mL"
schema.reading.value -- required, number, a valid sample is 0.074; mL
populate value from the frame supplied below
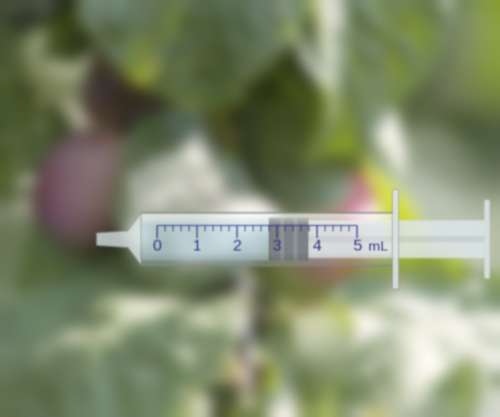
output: 2.8; mL
